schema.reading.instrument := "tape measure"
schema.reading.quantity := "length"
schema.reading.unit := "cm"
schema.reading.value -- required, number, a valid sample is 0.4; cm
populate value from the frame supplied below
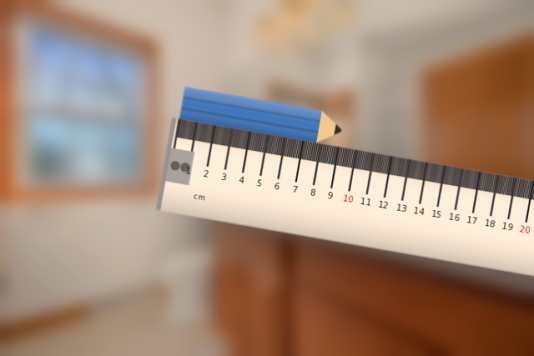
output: 9; cm
